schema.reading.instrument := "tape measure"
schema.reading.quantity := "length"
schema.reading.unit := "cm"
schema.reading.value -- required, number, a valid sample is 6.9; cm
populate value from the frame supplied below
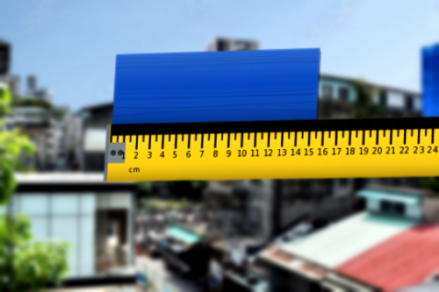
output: 15.5; cm
